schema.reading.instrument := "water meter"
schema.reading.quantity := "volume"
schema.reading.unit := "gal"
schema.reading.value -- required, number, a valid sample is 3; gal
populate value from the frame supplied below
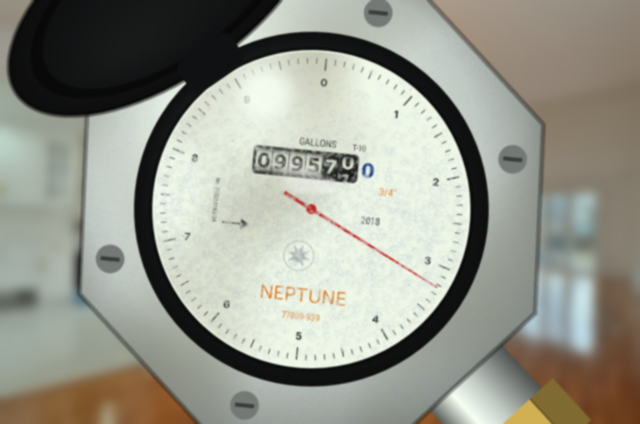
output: 995703.2; gal
